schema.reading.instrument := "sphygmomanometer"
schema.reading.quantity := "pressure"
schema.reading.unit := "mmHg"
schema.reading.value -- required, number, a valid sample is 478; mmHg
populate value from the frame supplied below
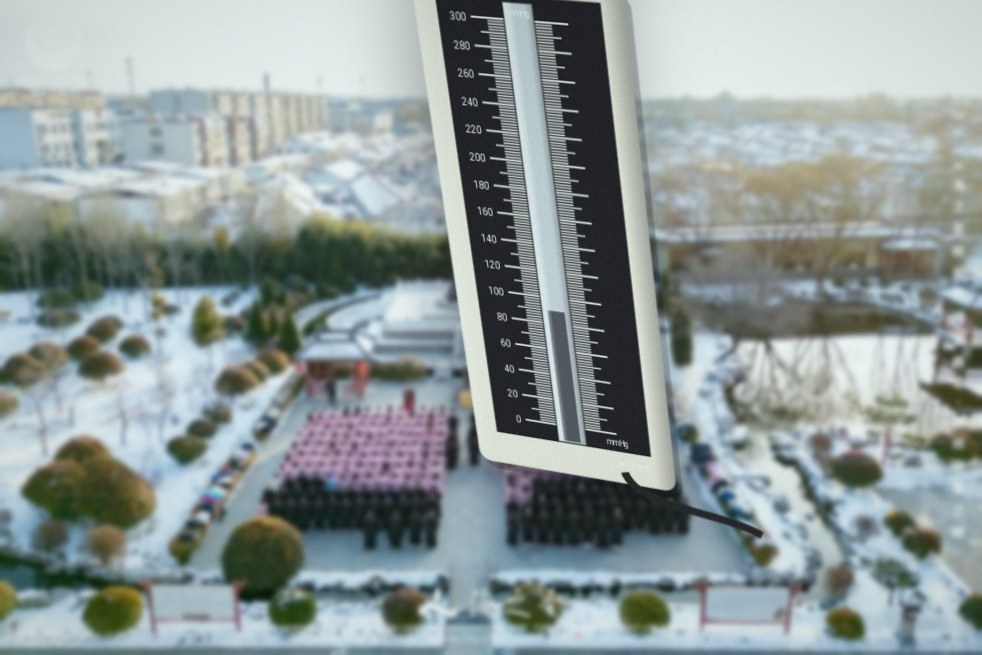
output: 90; mmHg
